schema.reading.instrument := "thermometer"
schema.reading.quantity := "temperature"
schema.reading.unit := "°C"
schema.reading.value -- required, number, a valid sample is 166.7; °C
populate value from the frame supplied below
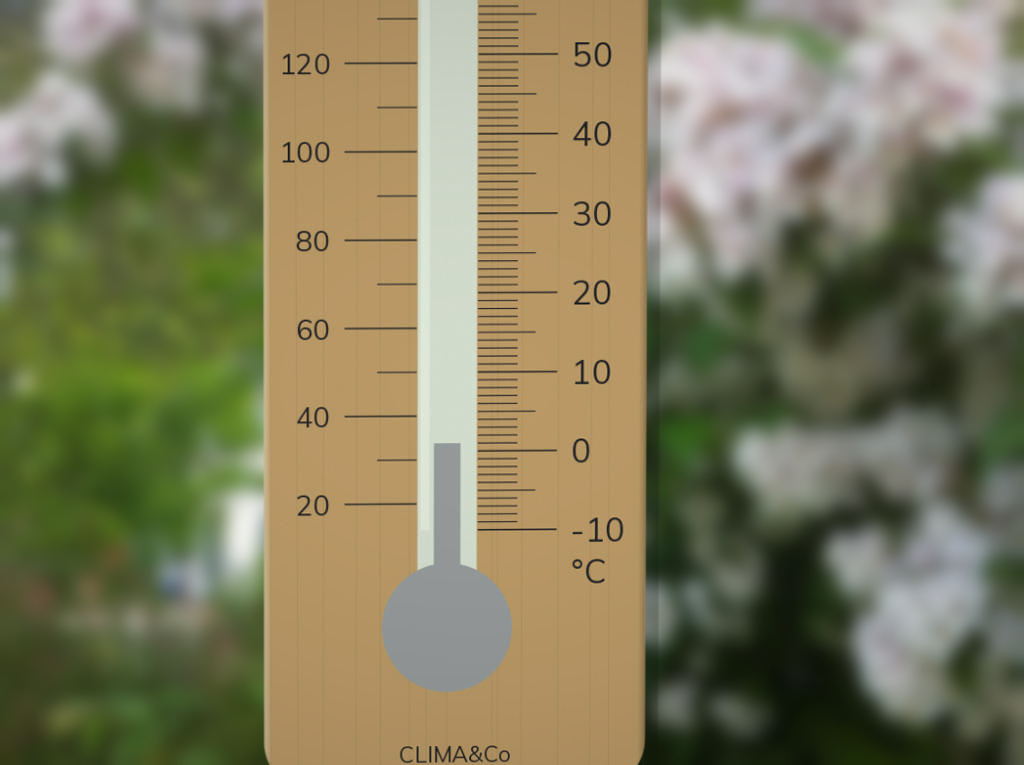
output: 1; °C
